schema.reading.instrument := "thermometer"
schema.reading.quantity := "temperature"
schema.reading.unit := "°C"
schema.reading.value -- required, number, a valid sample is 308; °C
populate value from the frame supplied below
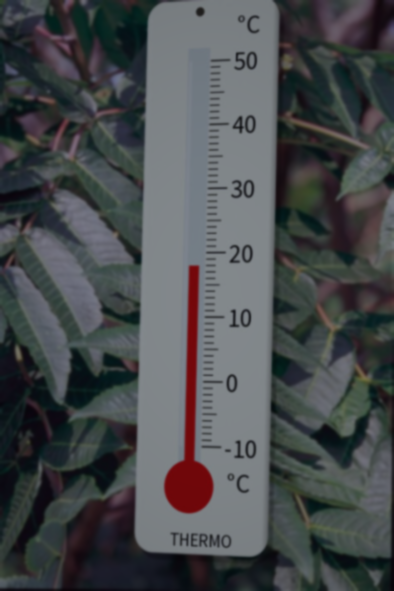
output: 18; °C
